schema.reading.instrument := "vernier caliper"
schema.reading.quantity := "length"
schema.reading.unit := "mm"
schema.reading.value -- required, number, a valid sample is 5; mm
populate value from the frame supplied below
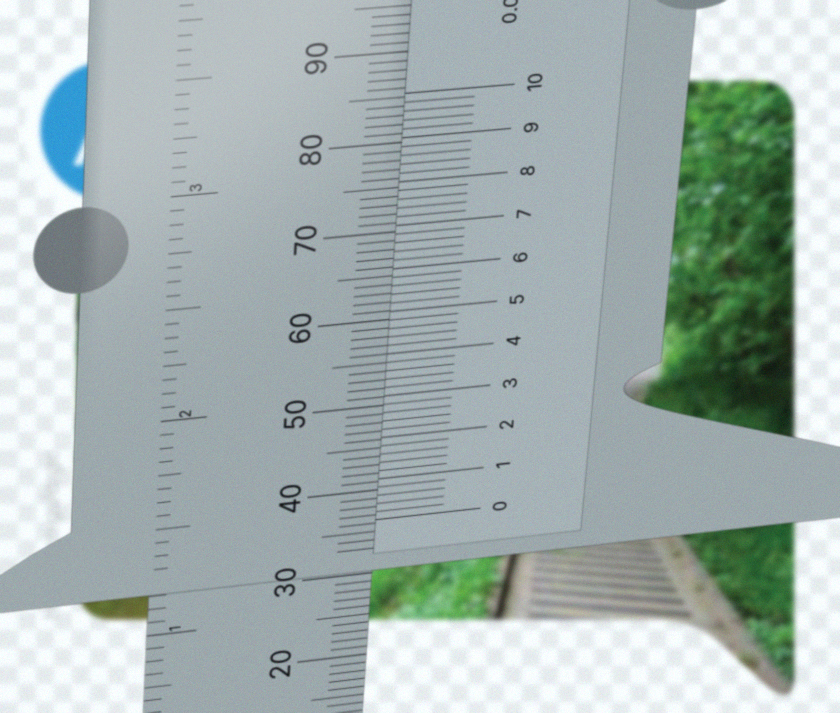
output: 36.4; mm
